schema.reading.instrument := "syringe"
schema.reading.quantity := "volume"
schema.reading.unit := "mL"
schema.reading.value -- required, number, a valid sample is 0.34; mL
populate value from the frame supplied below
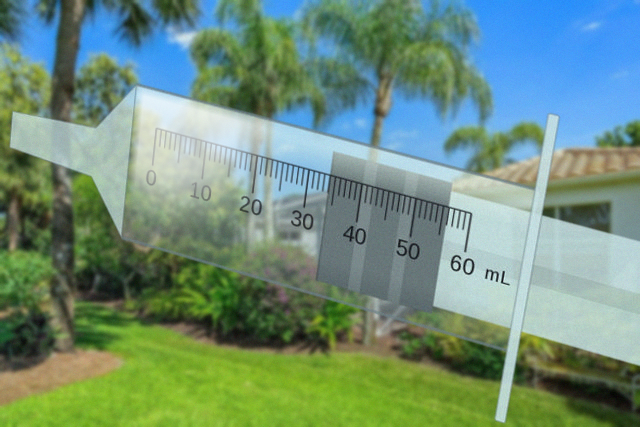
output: 34; mL
